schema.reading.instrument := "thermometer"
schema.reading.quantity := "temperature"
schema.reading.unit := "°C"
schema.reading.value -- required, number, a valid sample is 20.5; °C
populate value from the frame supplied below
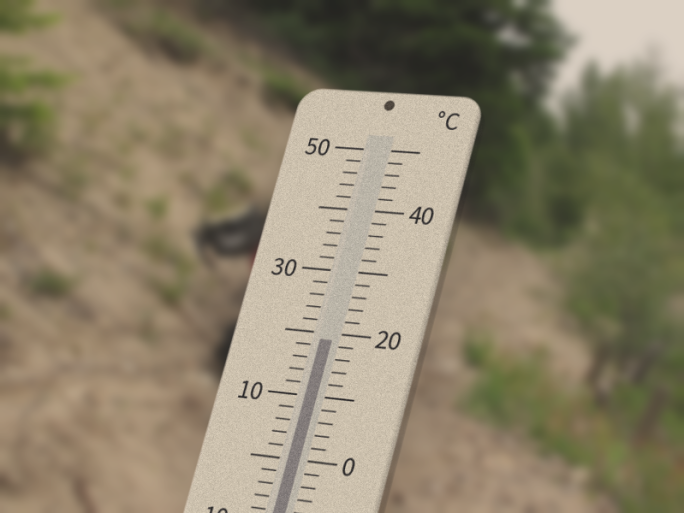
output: 19; °C
